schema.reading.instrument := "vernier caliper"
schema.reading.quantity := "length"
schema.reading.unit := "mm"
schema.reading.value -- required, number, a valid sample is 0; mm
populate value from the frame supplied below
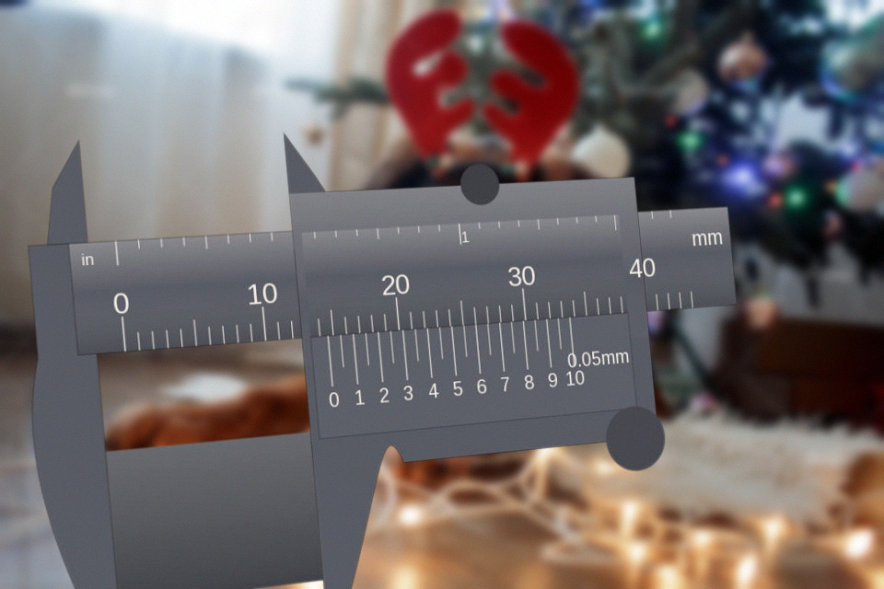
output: 14.6; mm
